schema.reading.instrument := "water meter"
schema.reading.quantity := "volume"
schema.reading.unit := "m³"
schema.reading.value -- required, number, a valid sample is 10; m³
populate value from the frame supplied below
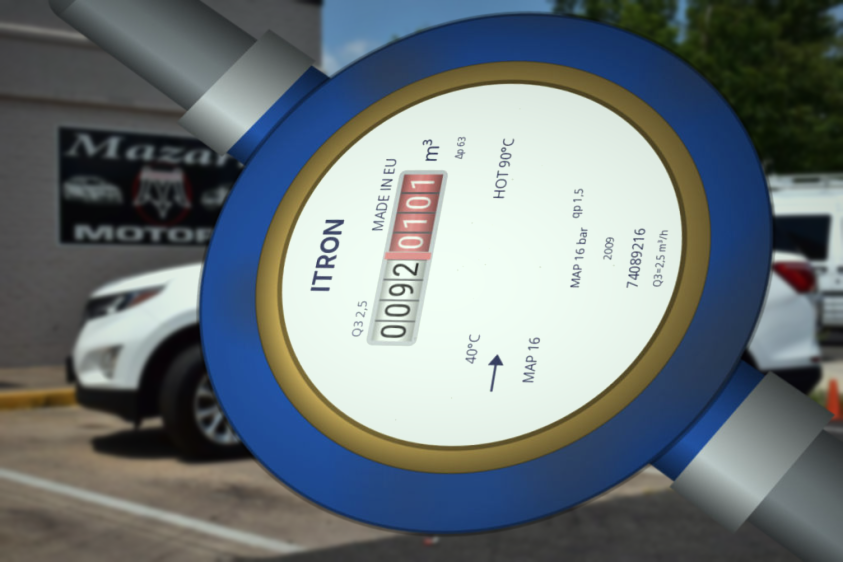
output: 92.0101; m³
